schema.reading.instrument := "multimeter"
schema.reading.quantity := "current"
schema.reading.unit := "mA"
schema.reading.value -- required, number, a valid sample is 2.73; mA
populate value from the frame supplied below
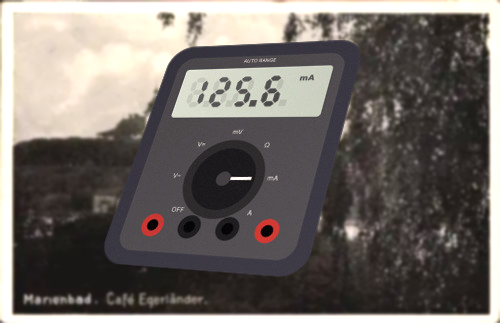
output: 125.6; mA
